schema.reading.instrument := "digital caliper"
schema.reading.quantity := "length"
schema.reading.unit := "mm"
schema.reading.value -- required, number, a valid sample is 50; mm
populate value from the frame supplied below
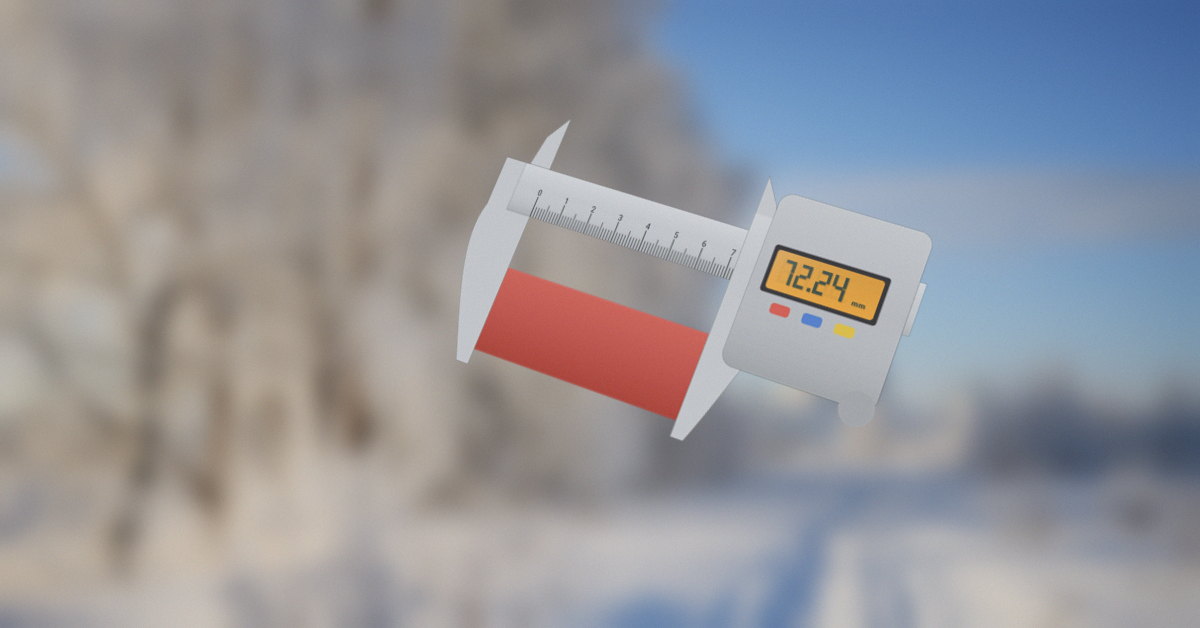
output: 72.24; mm
